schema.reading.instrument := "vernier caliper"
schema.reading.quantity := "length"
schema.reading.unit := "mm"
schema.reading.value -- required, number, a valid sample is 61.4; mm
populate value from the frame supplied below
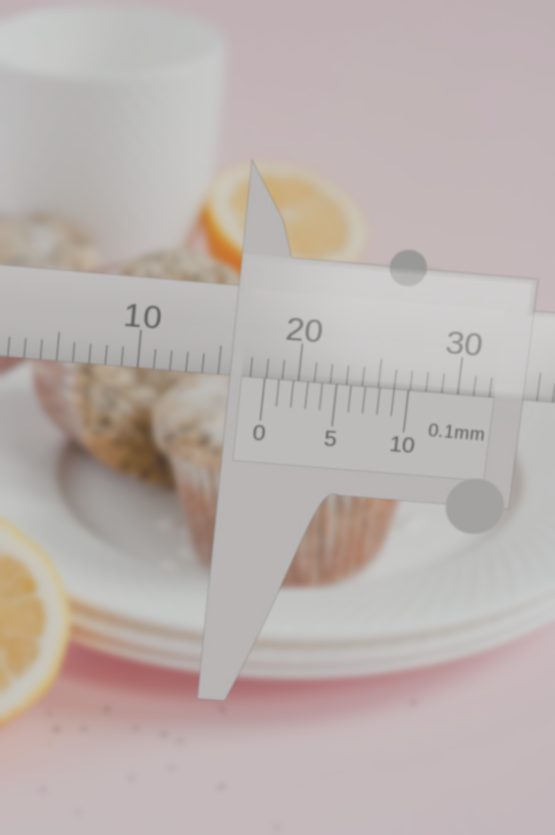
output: 17.9; mm
